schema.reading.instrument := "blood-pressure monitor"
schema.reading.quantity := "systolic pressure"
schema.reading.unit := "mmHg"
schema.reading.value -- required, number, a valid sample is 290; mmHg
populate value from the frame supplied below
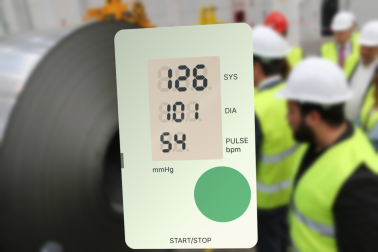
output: 126; mmHg
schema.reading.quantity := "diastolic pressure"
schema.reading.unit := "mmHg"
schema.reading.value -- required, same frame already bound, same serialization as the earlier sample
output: 101; mmHg
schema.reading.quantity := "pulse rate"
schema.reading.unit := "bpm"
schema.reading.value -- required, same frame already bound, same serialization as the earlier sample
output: 54; bpm
